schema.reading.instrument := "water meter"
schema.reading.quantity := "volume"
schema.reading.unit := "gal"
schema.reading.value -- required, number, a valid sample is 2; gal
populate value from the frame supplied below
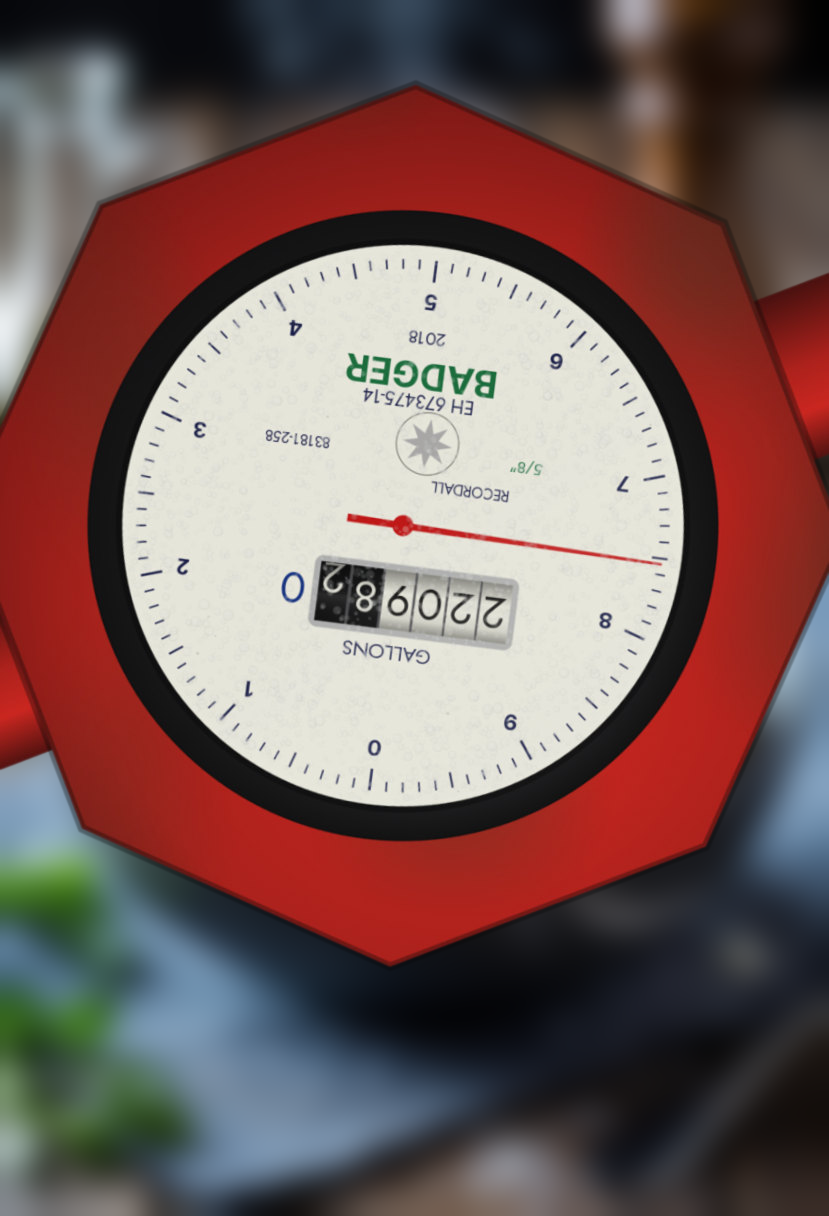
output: 2209817.5; gal
